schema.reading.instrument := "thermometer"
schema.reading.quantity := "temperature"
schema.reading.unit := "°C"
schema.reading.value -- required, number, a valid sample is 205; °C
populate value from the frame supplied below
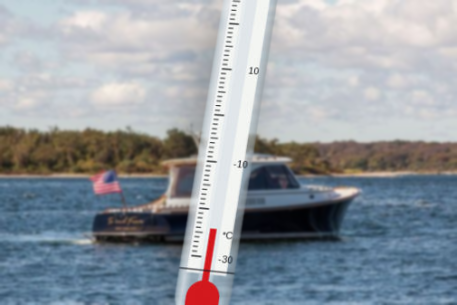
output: -24; °C
